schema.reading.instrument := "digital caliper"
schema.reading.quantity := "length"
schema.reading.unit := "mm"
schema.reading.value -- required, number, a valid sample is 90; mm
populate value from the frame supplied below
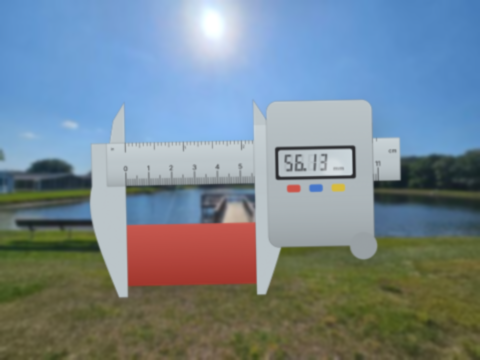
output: 56.13; mm
